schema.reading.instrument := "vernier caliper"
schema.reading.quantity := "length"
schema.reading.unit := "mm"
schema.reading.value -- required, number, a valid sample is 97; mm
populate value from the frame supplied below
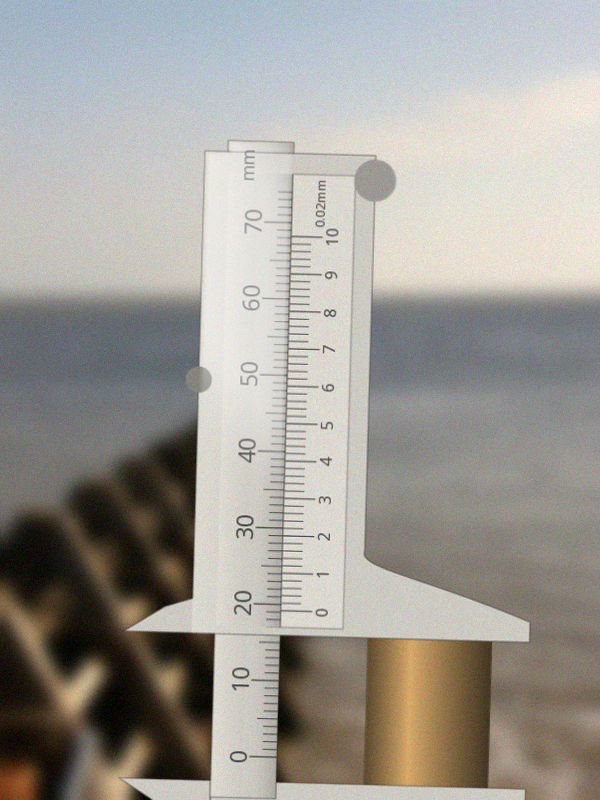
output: 19.2; mm
